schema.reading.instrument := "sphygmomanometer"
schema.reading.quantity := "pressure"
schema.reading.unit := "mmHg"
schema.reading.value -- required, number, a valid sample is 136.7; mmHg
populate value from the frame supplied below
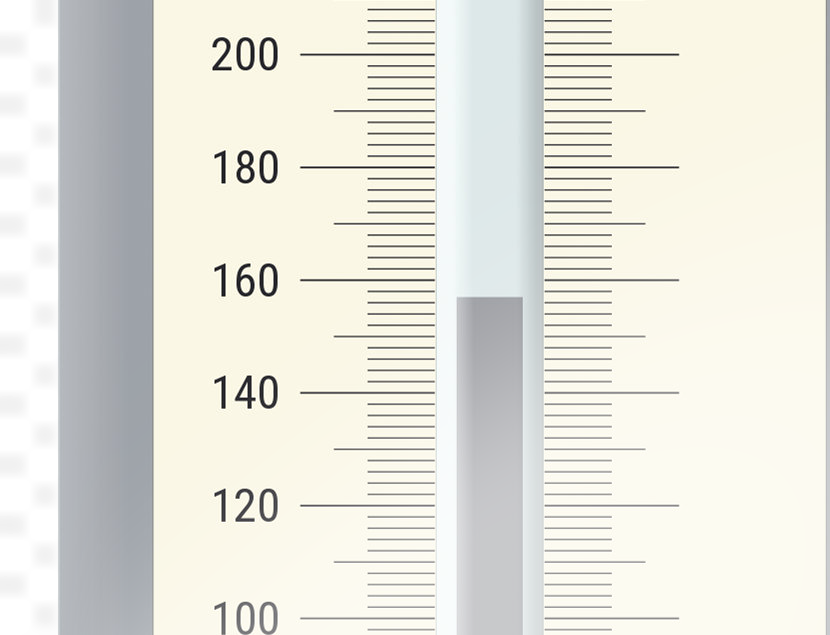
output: 157; mmHg
